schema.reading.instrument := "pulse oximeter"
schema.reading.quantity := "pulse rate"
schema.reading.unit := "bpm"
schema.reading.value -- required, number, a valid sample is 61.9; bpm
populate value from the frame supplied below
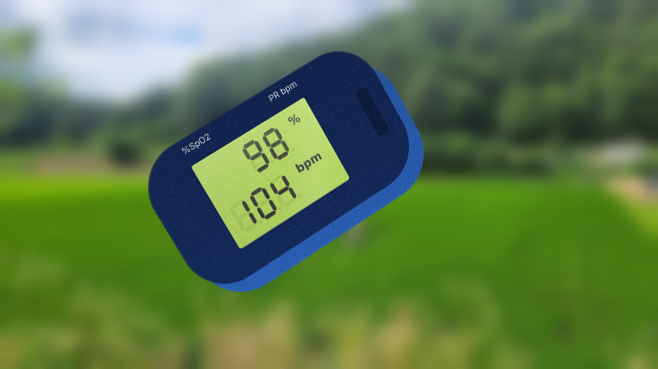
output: 104; bpm
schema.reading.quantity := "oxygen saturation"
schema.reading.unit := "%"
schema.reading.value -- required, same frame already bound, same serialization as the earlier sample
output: 98; %
